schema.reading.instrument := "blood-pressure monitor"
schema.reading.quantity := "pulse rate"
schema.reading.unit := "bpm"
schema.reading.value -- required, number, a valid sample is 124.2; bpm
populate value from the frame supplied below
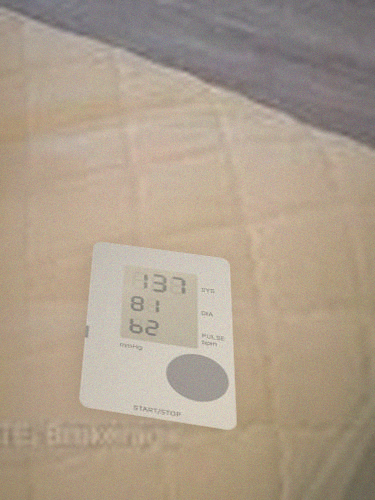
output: 62; bpm
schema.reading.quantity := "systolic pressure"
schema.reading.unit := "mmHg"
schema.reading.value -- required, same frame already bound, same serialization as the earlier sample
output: 137; mmHg
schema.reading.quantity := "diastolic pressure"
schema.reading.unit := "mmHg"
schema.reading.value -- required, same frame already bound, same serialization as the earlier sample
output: 81; mmHg
